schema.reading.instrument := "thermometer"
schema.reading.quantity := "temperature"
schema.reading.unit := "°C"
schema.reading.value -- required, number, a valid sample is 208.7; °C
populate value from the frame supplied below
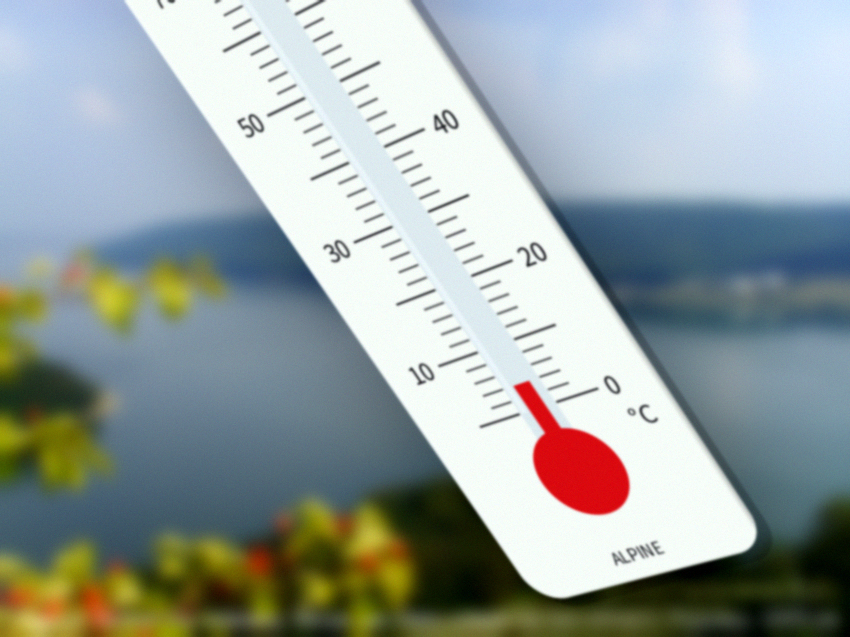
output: 4; °C
